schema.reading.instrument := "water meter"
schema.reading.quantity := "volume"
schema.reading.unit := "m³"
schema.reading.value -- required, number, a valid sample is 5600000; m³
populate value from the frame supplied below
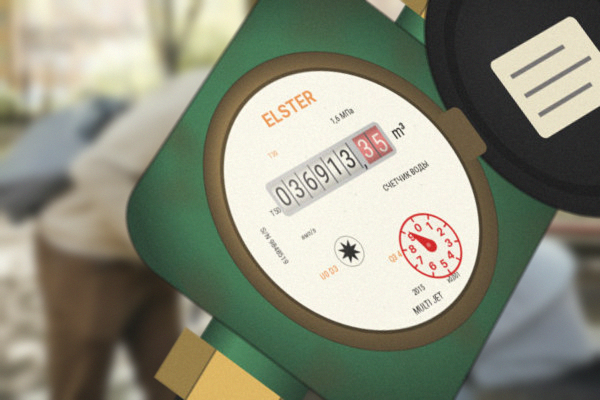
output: 36913.349; m³
